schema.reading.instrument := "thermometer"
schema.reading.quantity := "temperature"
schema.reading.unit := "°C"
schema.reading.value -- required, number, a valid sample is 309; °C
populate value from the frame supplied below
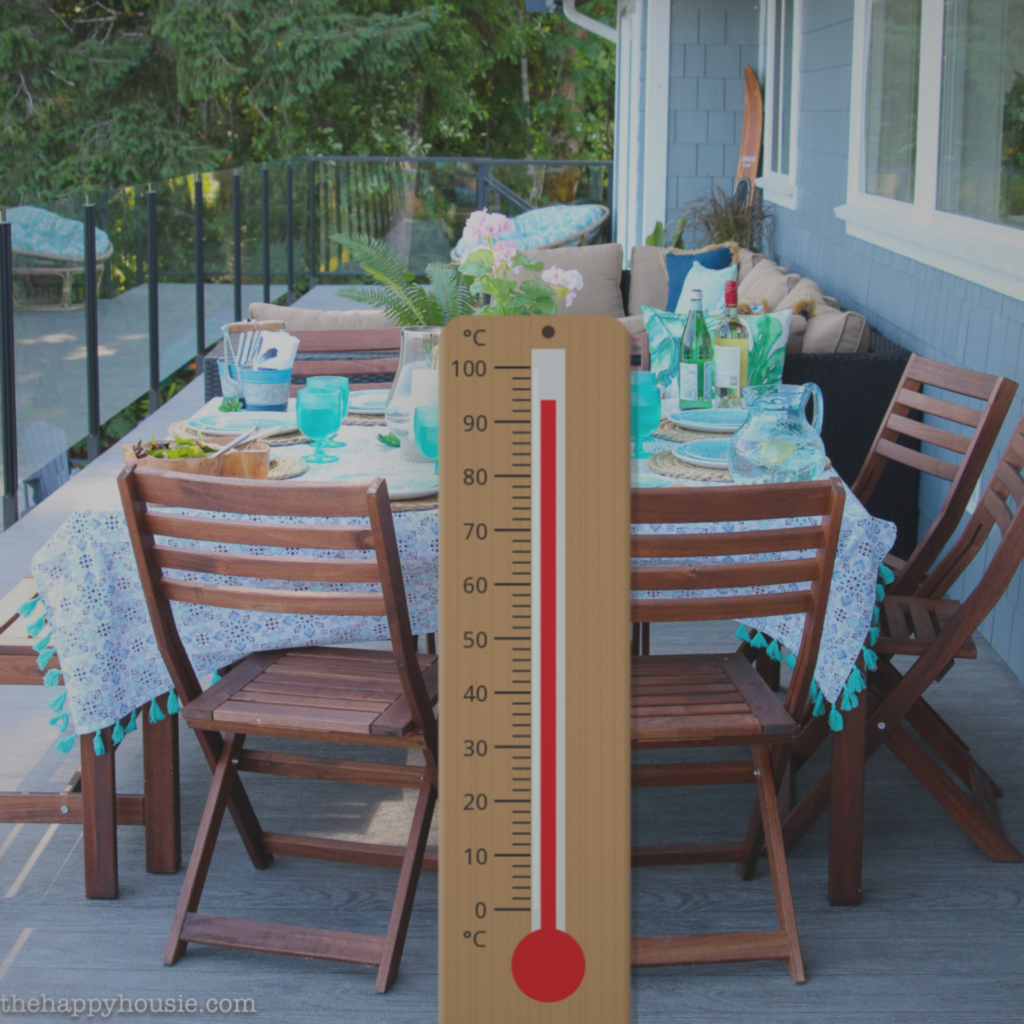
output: 94; °C
